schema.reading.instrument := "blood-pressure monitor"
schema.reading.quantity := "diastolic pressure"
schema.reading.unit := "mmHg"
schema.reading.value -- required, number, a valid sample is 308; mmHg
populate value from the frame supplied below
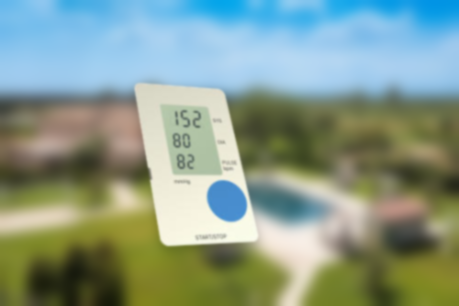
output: 80; mmHg
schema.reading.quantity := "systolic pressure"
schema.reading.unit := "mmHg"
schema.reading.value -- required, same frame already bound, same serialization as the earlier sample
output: 152; mmHg
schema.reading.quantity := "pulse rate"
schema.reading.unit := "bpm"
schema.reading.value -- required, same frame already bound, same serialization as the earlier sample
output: 82; bpm
